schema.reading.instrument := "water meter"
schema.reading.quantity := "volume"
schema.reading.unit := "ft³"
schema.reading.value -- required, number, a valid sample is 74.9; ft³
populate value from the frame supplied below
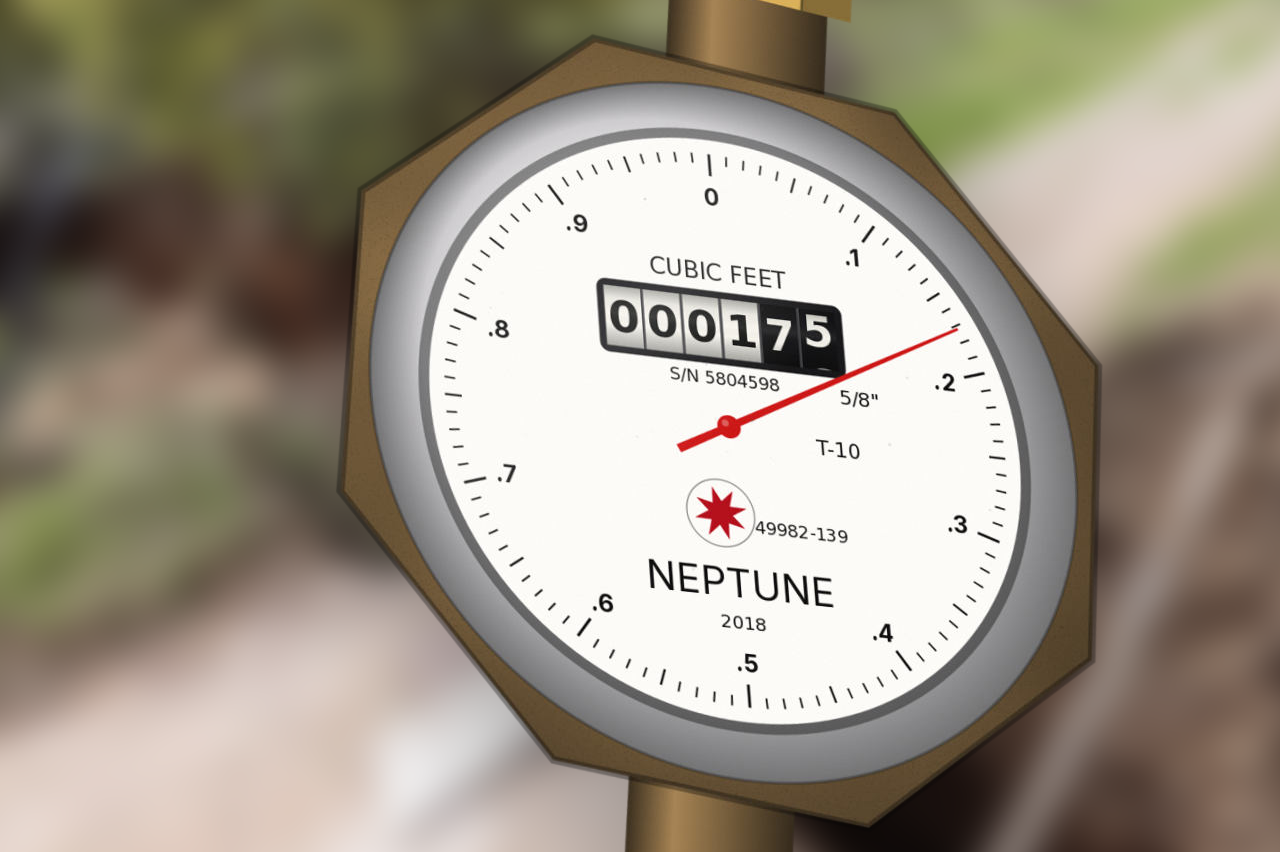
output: 175.17; ft³
